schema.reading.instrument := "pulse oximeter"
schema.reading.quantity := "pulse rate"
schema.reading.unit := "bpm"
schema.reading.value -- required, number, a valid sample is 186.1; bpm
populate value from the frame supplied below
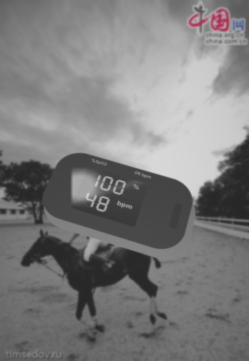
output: 48; bpm
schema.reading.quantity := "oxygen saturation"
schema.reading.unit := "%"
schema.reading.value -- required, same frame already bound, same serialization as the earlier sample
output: 100; %
